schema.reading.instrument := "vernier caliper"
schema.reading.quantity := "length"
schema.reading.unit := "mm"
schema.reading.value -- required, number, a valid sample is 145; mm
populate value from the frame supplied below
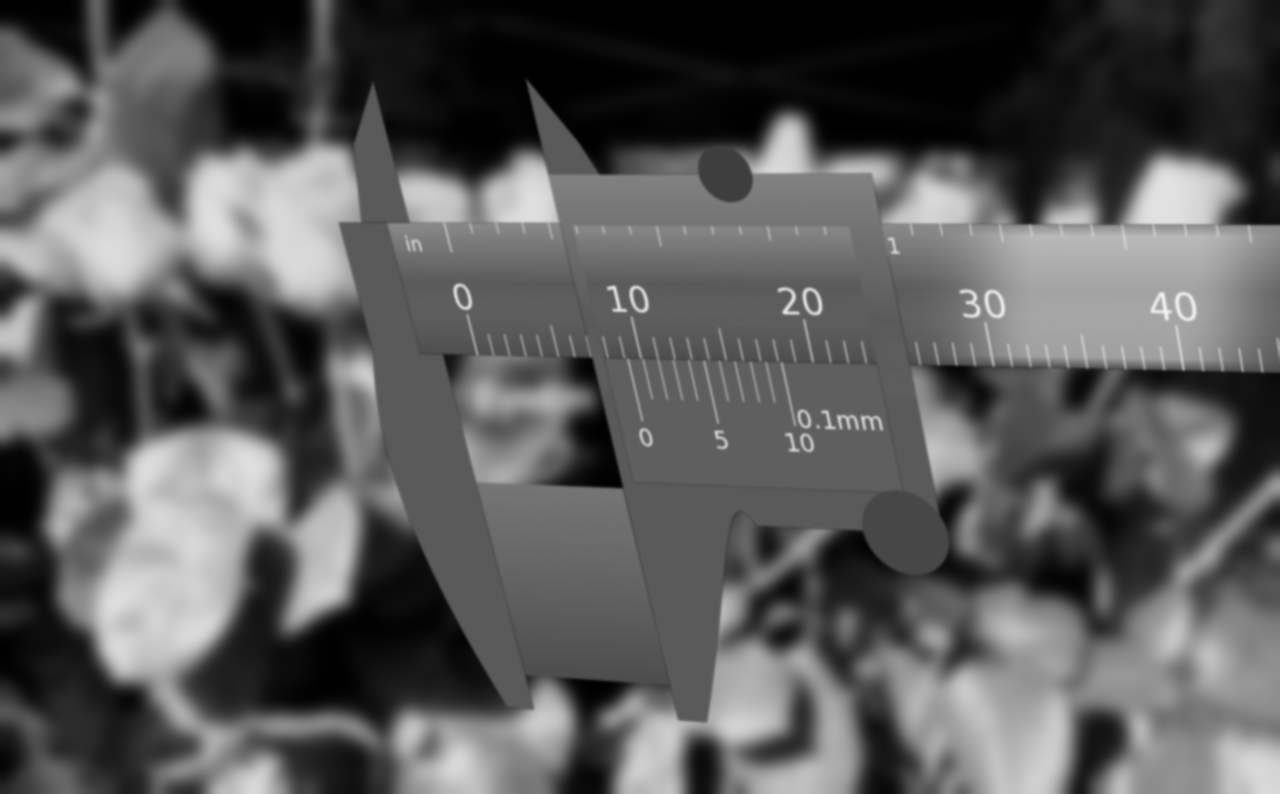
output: 9.2; mm
